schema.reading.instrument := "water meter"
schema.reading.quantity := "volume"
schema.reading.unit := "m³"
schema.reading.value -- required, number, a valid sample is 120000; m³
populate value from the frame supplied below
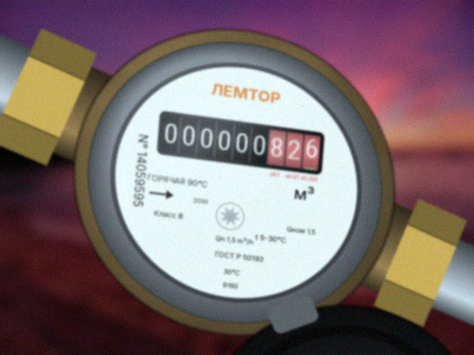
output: 0.826; m³
